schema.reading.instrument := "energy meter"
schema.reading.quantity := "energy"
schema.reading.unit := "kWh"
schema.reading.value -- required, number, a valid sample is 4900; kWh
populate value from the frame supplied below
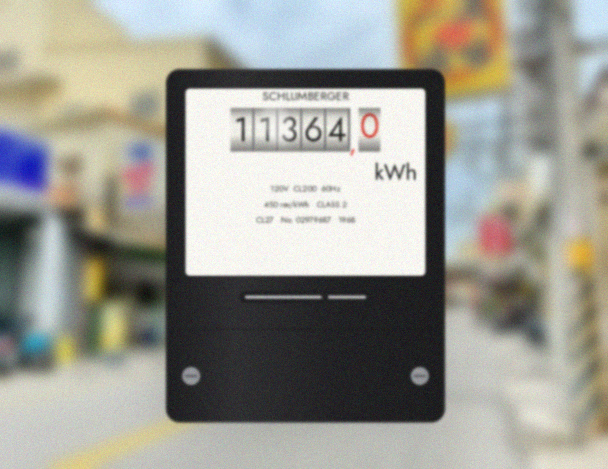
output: 11364.0; kWh
